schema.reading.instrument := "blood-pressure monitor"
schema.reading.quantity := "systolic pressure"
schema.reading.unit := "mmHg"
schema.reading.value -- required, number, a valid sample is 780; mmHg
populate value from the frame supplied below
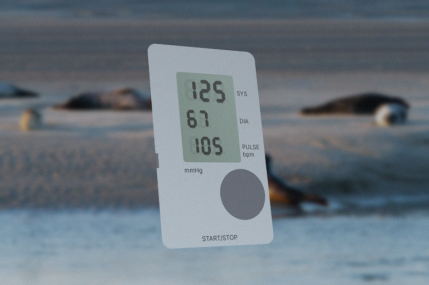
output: 125; mmHg
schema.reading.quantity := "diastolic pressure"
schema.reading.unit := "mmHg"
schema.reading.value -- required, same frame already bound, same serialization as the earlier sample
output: 67; mmHg
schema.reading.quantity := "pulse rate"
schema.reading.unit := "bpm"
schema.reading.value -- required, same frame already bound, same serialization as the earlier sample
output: 105; bpm
